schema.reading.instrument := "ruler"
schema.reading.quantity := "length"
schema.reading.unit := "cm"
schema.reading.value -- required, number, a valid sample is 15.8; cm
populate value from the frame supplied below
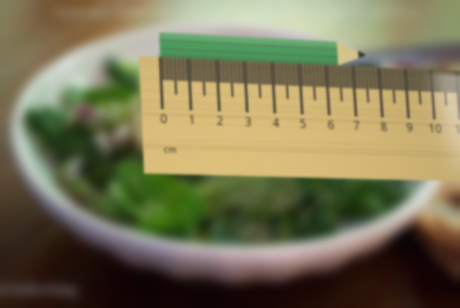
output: 7.5; cm
